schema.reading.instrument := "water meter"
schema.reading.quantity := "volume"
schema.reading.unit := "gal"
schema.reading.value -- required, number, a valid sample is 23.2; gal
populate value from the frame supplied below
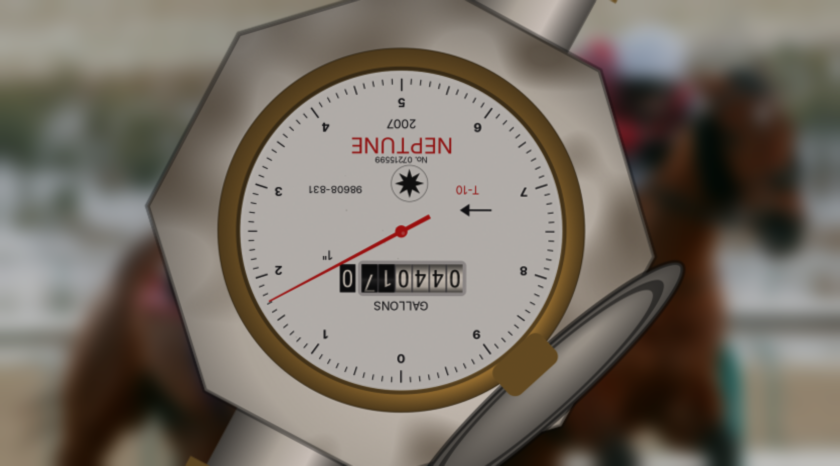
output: 440171.7; gal
